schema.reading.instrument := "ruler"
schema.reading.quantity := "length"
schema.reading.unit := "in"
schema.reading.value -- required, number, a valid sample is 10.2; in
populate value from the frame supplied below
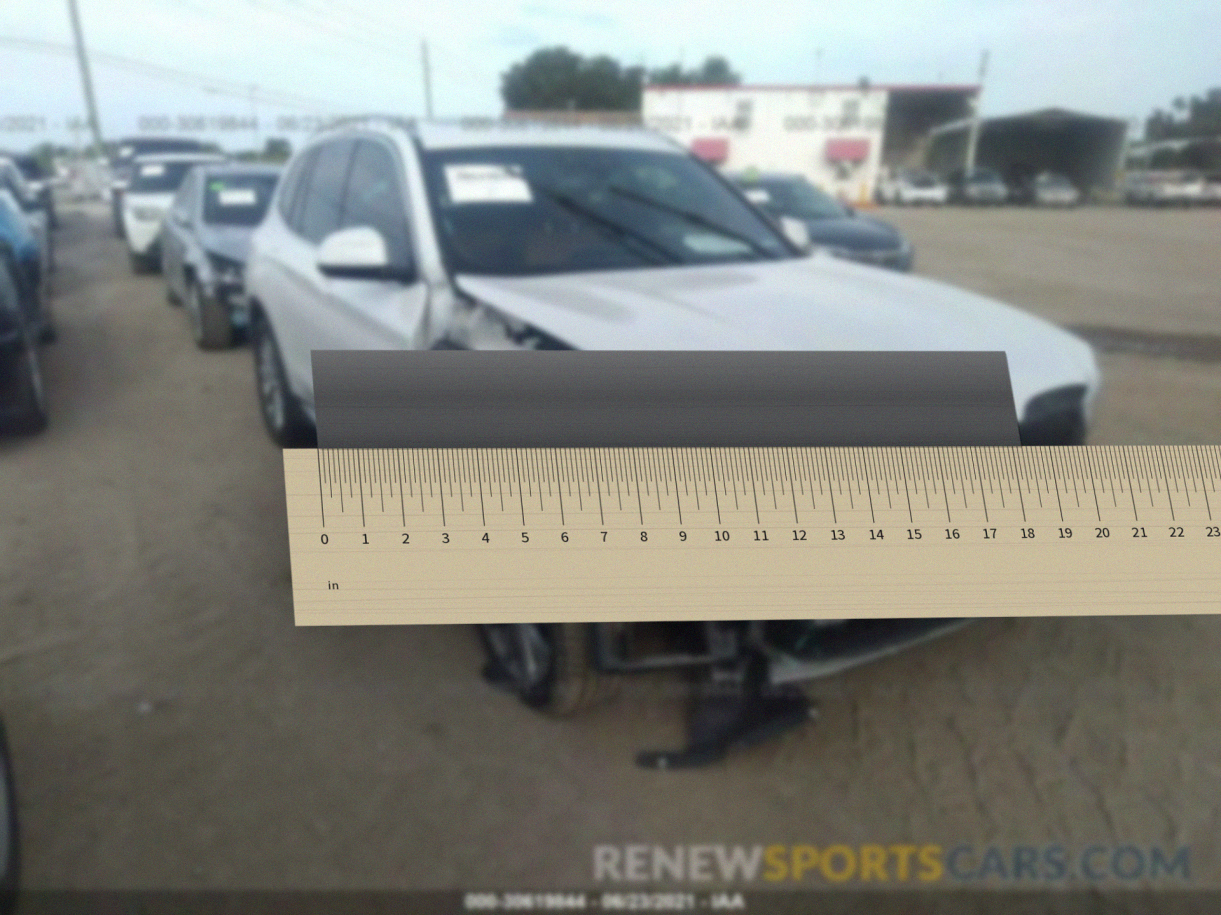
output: 18.25; in
